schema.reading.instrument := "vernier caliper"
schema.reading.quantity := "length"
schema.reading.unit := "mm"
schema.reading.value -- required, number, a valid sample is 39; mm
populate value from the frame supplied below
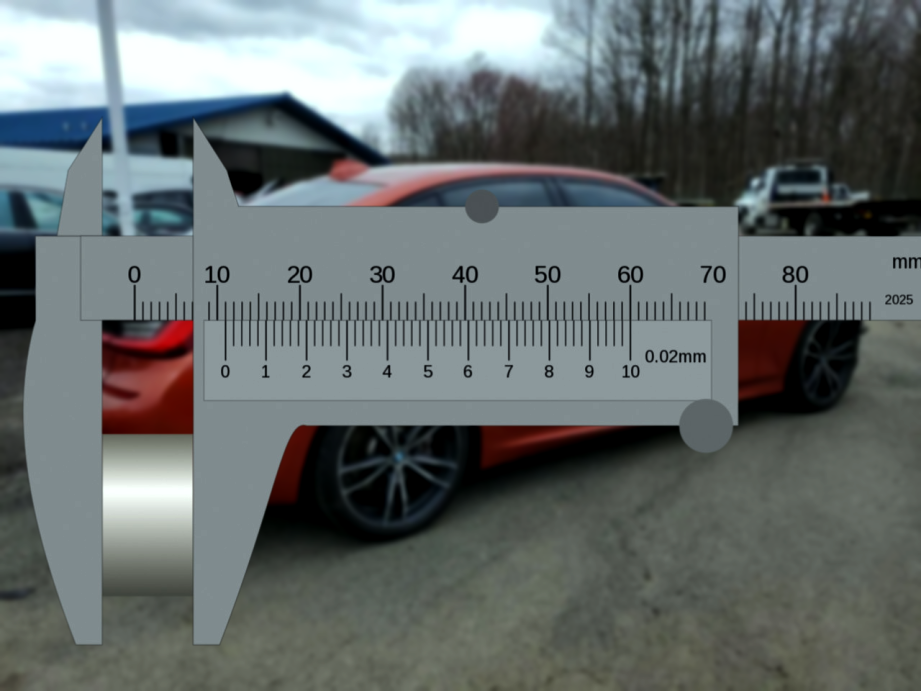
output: 11.0; mm
